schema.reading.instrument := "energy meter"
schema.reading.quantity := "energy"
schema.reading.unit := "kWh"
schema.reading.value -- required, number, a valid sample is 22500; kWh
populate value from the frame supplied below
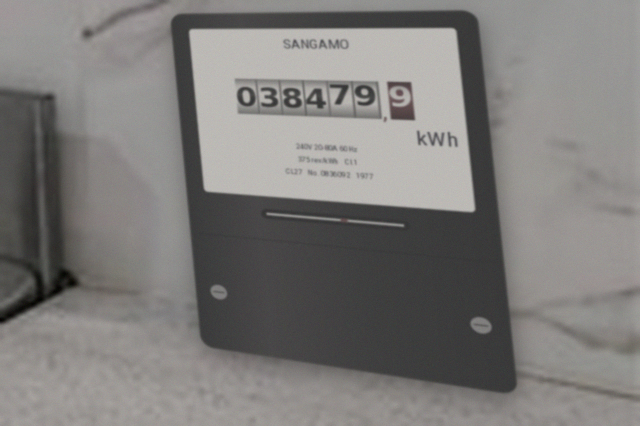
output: 38479.9; kWh
